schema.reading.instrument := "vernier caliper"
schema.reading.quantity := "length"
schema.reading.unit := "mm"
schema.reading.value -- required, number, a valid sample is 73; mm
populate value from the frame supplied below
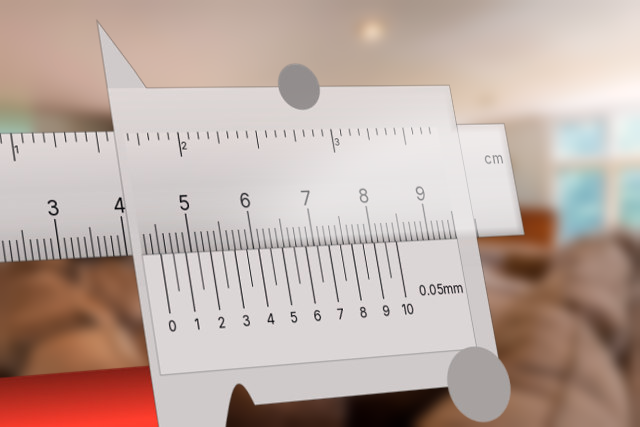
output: 45.2; mm
